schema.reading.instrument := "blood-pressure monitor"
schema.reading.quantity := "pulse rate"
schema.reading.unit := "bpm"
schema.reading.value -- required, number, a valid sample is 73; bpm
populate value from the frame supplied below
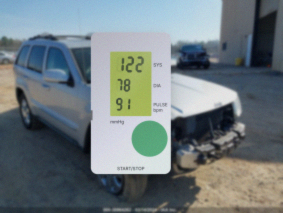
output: 91; bpm
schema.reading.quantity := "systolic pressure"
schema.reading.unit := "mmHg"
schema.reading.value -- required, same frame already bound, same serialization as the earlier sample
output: 122; mmHg
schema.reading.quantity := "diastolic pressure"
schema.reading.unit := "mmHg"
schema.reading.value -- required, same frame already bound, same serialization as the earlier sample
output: 78; mmHg
